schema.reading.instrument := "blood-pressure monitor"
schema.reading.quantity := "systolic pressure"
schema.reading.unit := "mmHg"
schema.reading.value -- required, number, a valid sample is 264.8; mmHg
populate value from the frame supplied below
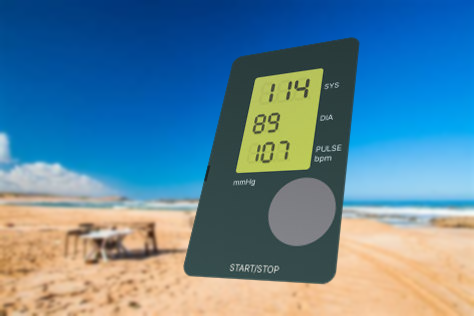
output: 114; mmHg
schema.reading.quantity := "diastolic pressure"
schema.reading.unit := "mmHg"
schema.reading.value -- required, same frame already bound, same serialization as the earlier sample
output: 89; mmHg
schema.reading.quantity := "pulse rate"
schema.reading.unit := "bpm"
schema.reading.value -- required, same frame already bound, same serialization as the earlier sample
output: 107; bpm
